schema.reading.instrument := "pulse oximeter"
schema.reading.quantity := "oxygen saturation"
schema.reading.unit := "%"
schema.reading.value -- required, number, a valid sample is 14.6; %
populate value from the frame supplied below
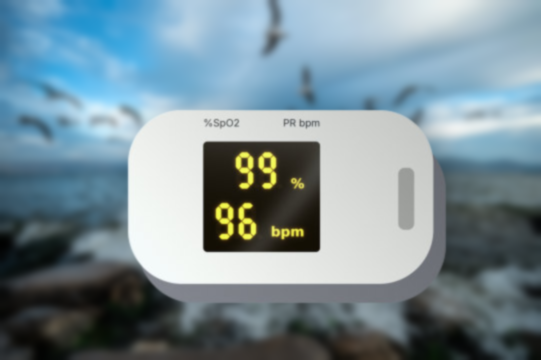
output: 99; %
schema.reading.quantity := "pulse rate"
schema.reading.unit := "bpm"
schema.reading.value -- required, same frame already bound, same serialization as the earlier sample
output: 96; bpm
